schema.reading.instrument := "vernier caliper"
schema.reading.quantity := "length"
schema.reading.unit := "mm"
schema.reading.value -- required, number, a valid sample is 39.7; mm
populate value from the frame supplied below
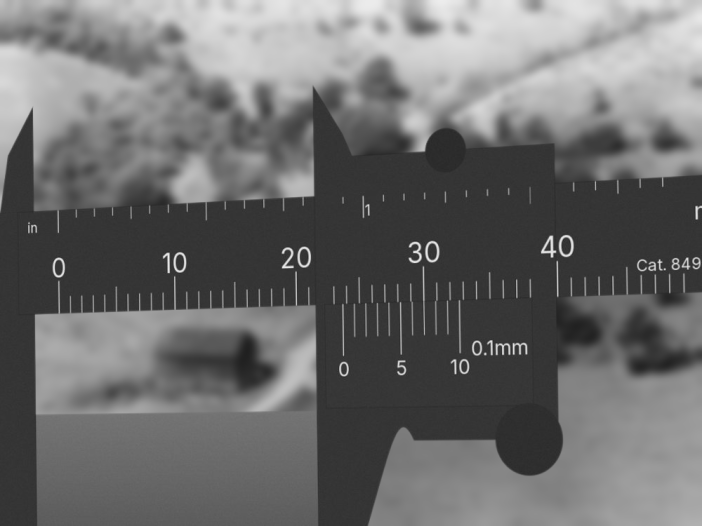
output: 23.7; mm
